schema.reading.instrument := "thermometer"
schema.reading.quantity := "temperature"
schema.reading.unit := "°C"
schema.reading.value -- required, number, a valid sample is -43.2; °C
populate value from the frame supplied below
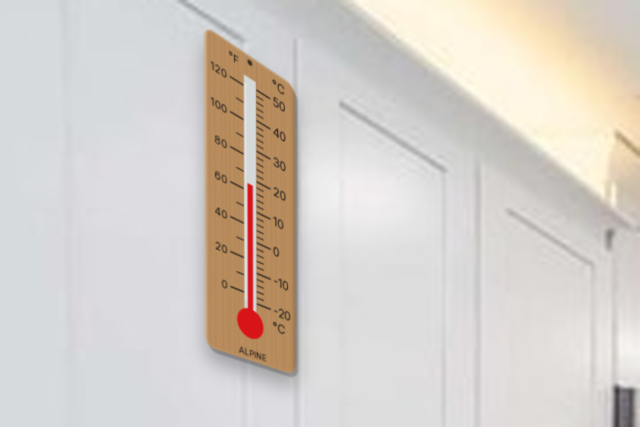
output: 18; °C
